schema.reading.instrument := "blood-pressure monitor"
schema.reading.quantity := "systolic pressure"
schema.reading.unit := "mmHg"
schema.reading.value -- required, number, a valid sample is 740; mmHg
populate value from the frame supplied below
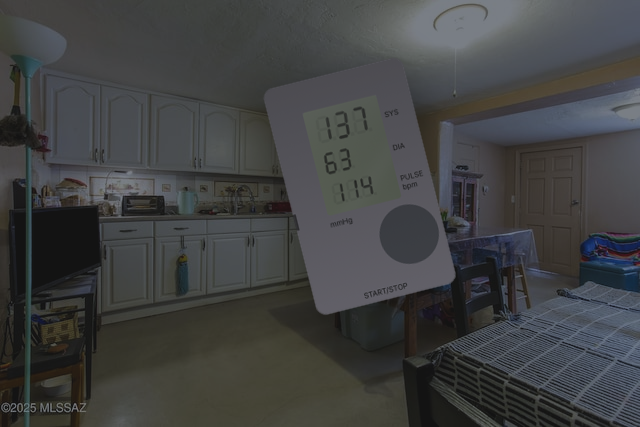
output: 137; mmHg
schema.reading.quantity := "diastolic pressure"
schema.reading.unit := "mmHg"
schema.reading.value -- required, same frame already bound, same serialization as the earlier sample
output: 63; mmHg
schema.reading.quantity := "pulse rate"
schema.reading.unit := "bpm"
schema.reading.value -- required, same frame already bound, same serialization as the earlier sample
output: 114; bpm
